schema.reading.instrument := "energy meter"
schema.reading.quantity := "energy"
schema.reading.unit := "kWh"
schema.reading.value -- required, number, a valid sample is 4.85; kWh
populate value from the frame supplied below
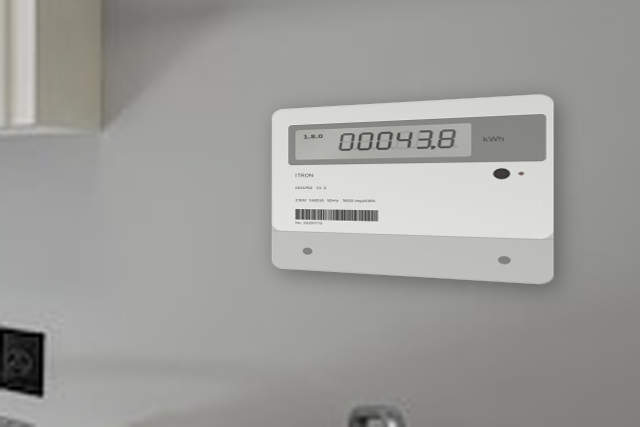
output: 43.8; kWh
